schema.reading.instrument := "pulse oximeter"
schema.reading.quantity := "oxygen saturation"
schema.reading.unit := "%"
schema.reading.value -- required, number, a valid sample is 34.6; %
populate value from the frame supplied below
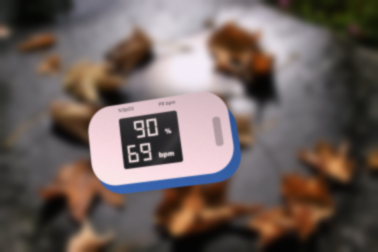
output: 90; %
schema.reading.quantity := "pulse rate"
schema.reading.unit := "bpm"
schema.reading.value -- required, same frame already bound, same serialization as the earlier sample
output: 69; bpm
